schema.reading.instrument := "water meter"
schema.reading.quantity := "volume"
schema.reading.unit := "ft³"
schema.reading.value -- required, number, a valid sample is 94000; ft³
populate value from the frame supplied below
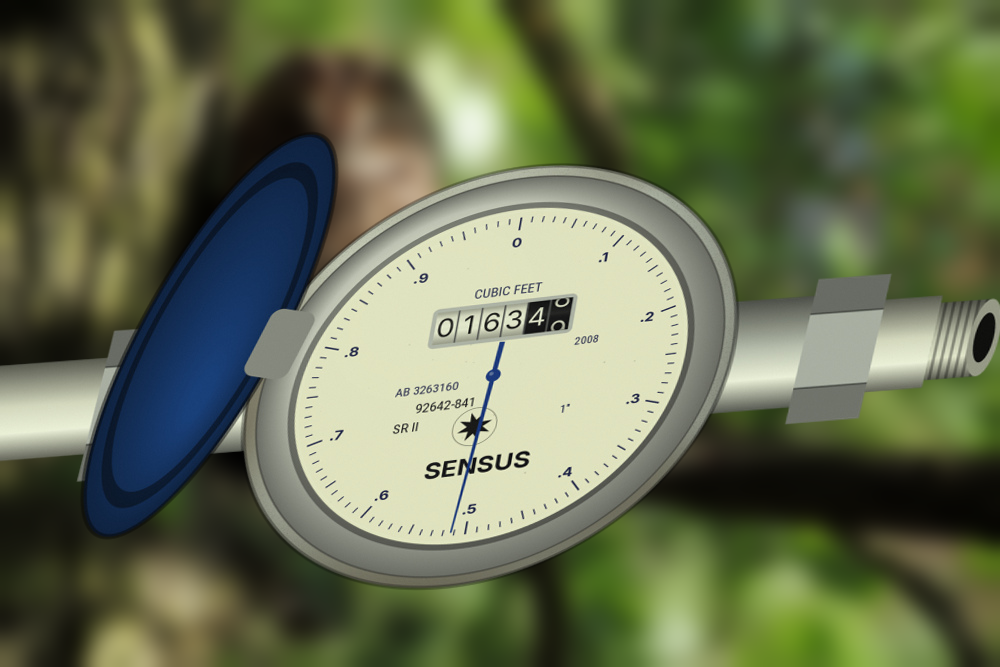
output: 16348.51; ft³
